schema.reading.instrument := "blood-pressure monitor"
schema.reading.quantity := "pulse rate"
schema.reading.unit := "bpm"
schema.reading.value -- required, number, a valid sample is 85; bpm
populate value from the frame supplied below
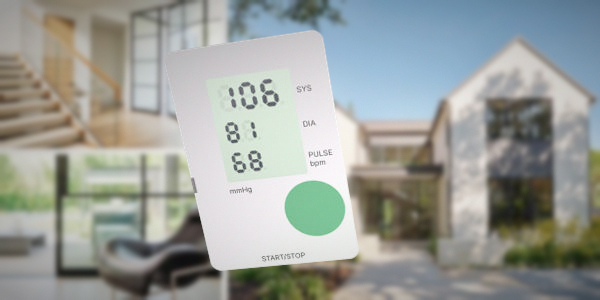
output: 68; bpm
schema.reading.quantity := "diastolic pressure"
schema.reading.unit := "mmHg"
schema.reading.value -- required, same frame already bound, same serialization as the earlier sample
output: 81; mmHg
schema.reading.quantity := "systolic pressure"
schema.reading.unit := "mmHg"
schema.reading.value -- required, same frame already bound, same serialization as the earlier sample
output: 106; mmHg
